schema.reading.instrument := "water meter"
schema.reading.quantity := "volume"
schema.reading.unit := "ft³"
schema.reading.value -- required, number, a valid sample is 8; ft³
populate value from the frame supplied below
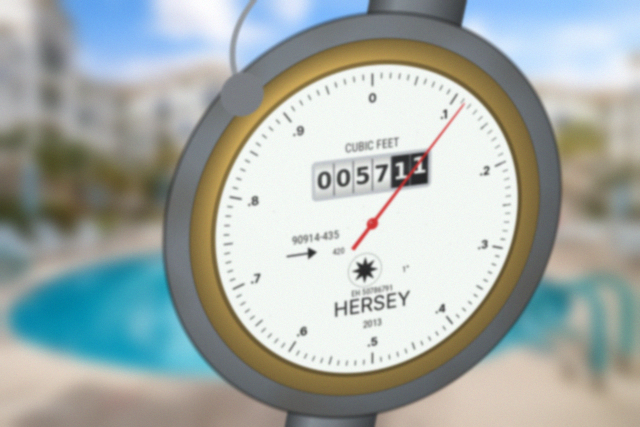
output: 5711.11; ft³
